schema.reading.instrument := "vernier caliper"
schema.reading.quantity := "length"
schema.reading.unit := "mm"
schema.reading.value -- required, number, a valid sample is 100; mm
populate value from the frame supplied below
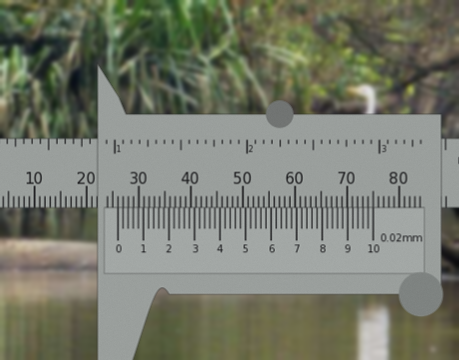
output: 26.0; mm
